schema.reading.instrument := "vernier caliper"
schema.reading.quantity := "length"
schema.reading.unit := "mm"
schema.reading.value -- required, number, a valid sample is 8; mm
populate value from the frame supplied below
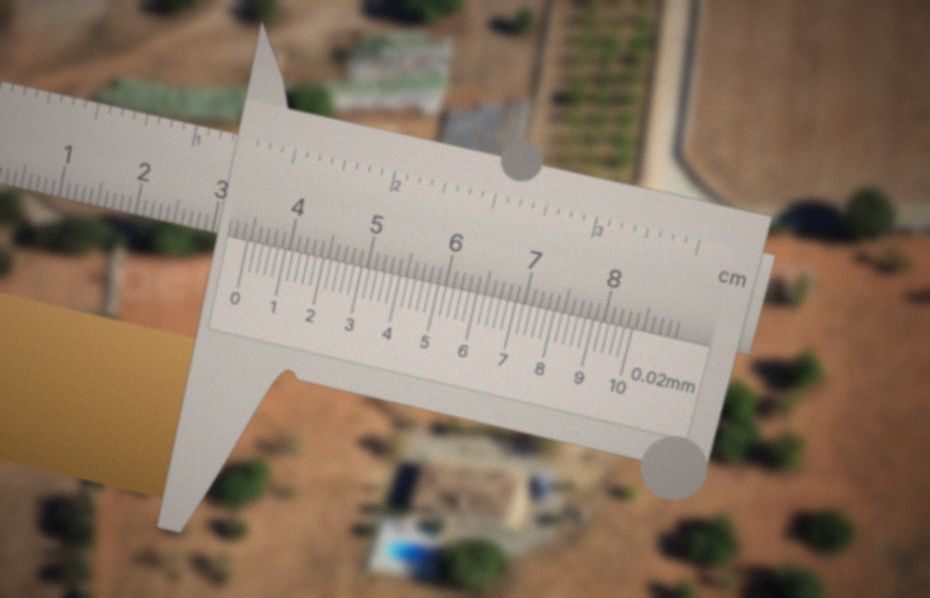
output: 34.6; mm
